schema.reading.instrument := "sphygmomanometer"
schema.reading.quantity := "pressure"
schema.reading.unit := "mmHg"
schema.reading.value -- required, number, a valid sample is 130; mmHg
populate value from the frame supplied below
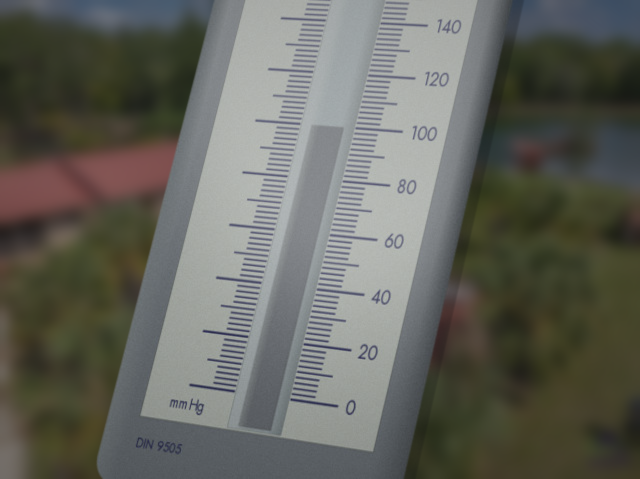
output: 100; mmHg
